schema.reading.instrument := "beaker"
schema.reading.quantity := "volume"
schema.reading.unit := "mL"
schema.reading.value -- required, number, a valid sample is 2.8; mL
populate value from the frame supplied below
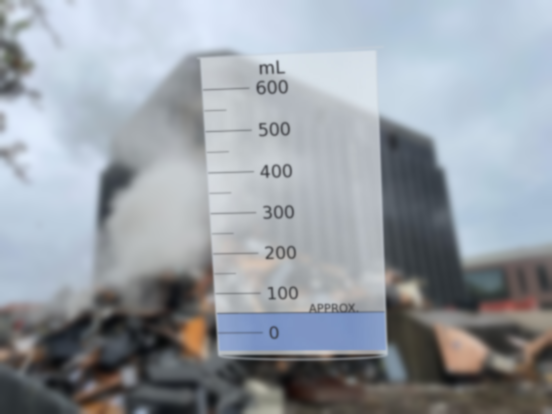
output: 50; mL
